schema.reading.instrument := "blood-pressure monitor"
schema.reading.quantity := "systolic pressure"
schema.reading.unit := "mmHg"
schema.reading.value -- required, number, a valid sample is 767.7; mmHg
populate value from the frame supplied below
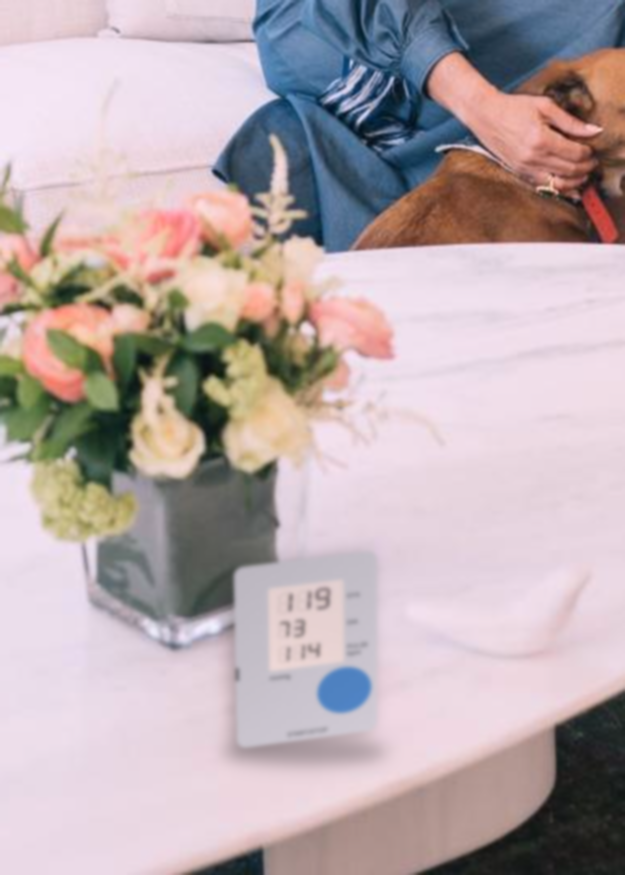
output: 119; mmHg
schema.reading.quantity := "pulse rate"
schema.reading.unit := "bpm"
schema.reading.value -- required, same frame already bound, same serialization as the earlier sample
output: 114; bpm
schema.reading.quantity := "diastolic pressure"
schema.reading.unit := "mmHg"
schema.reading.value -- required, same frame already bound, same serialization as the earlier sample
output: 73; mmHg
